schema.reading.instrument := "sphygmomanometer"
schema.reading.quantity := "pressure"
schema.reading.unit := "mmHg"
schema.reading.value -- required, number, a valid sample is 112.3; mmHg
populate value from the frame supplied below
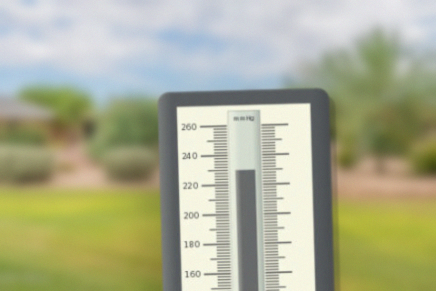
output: 230; mmHg
